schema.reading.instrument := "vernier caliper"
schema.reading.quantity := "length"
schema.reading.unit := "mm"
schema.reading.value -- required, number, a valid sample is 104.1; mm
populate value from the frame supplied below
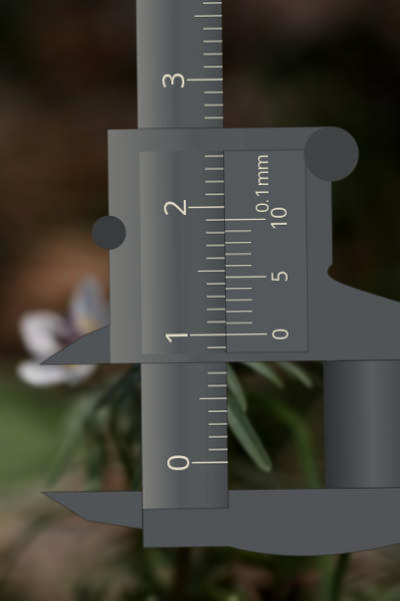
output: 10.0; mm
